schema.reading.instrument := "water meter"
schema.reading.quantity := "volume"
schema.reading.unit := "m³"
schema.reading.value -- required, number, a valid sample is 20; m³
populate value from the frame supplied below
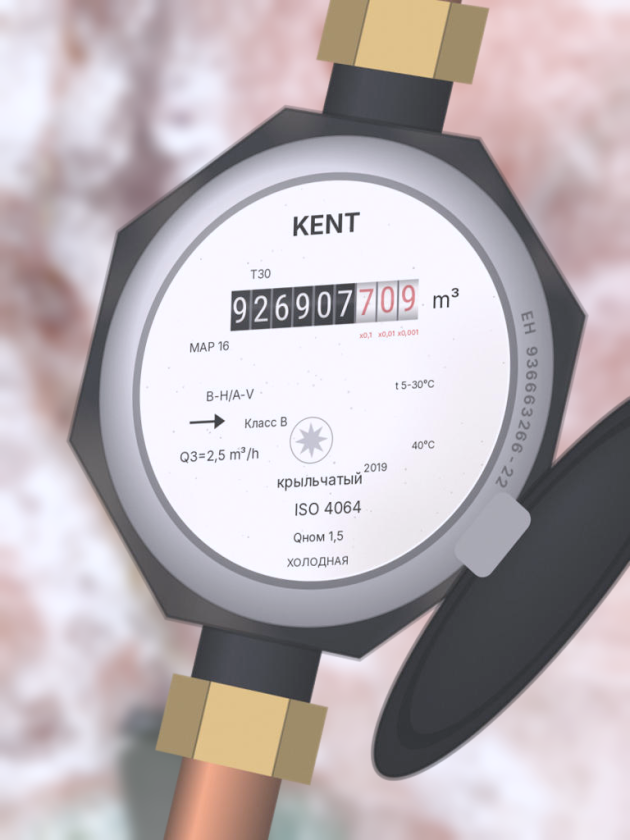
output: 926907.709; m³
